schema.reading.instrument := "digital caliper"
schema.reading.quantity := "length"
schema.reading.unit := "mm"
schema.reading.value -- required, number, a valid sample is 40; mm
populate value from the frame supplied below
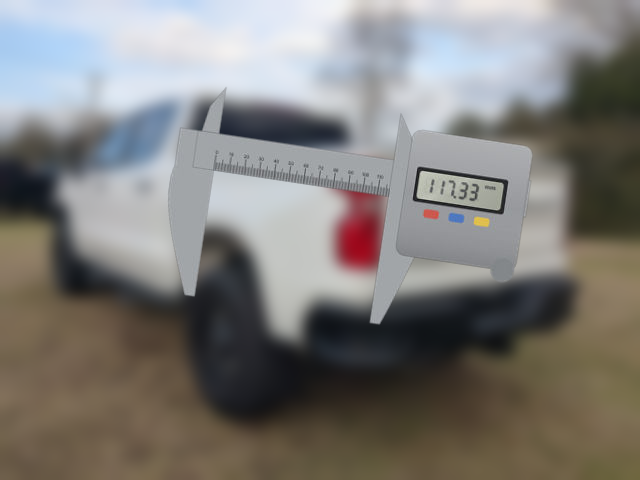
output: 117.33; mm
